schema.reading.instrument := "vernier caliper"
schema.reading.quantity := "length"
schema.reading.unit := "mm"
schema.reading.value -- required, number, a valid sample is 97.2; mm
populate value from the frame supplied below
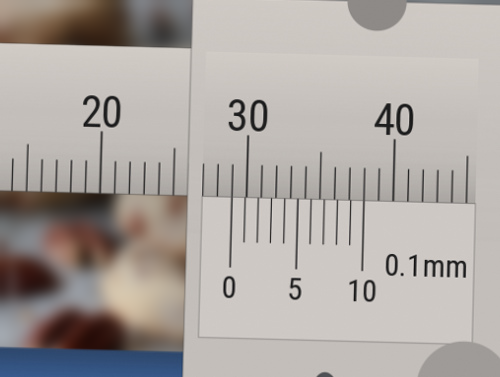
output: 29.0; mm
